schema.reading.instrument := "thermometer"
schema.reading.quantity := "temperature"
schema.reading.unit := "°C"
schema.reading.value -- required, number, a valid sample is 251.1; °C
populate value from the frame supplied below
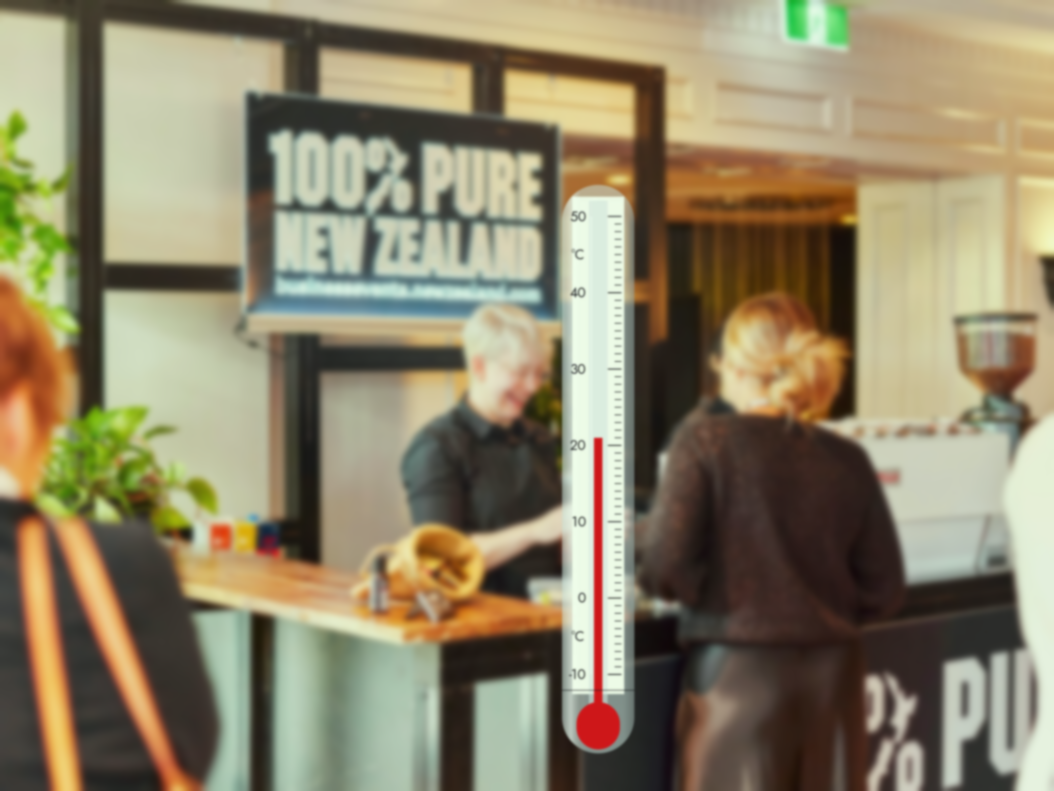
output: 21; °C
